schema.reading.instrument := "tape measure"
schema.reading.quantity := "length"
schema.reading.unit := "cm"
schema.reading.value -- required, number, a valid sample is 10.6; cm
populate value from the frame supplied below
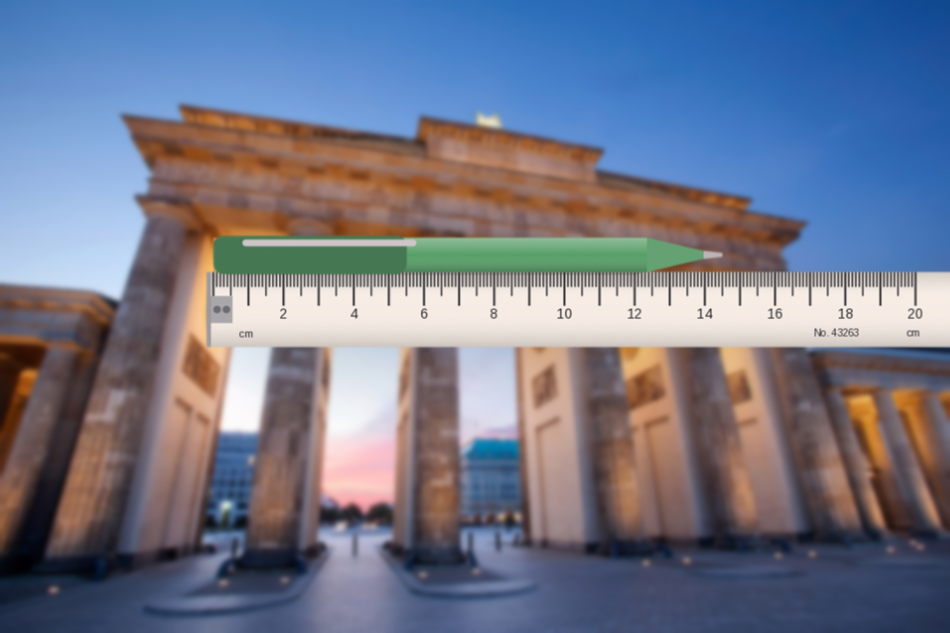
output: 14.5; cm
